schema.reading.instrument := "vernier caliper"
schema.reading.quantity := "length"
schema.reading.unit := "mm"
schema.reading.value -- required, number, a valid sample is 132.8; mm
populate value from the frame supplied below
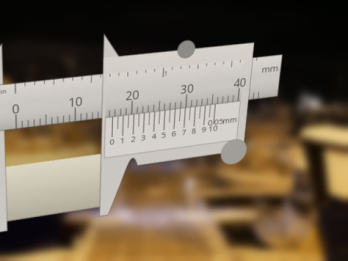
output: 16.6; mm
